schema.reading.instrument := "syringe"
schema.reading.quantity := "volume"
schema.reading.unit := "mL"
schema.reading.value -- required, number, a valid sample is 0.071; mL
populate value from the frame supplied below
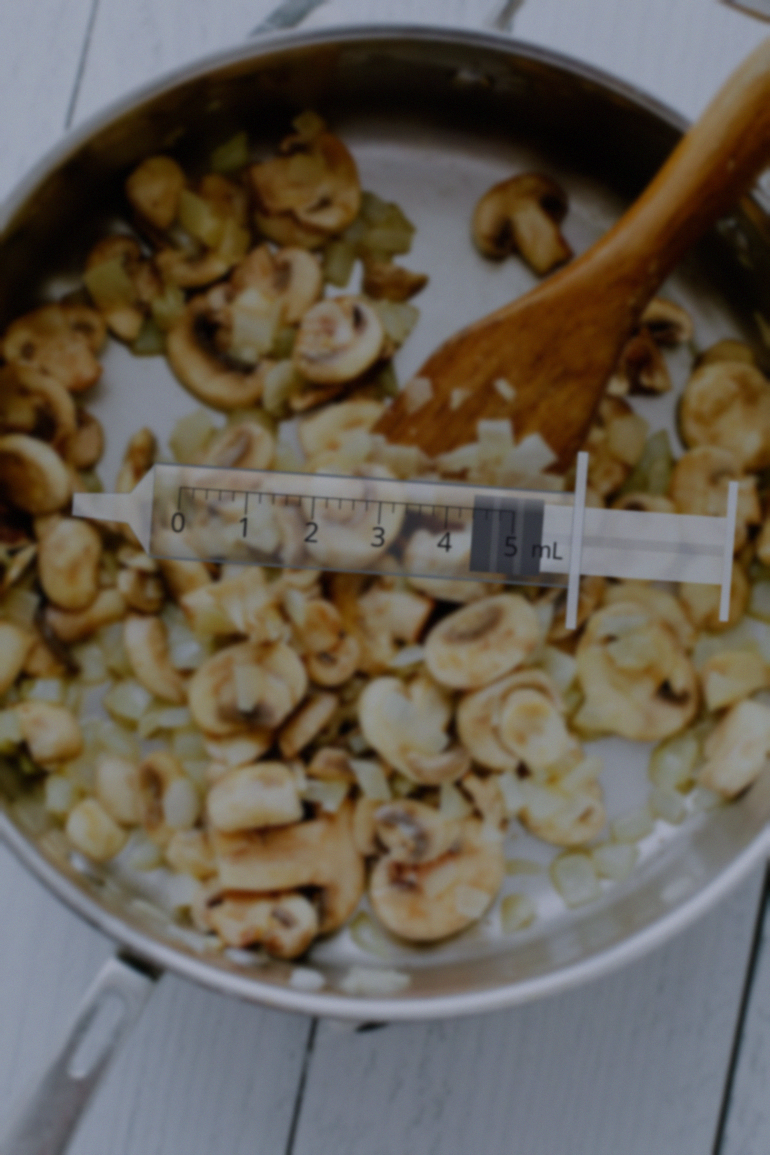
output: 4.4; mL
